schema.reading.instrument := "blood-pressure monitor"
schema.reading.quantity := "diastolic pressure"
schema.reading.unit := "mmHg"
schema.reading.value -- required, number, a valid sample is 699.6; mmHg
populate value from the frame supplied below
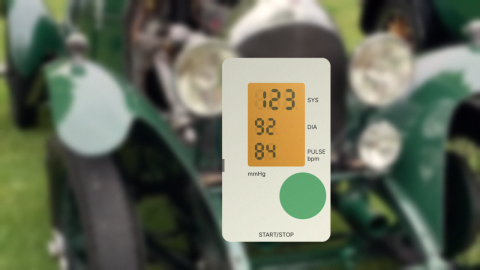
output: 92; mmHg
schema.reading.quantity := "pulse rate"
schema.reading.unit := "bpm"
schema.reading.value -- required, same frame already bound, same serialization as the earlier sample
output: 84; bpm
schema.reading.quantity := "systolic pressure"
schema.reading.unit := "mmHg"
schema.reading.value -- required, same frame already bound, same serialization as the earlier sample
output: 123; mmHg
